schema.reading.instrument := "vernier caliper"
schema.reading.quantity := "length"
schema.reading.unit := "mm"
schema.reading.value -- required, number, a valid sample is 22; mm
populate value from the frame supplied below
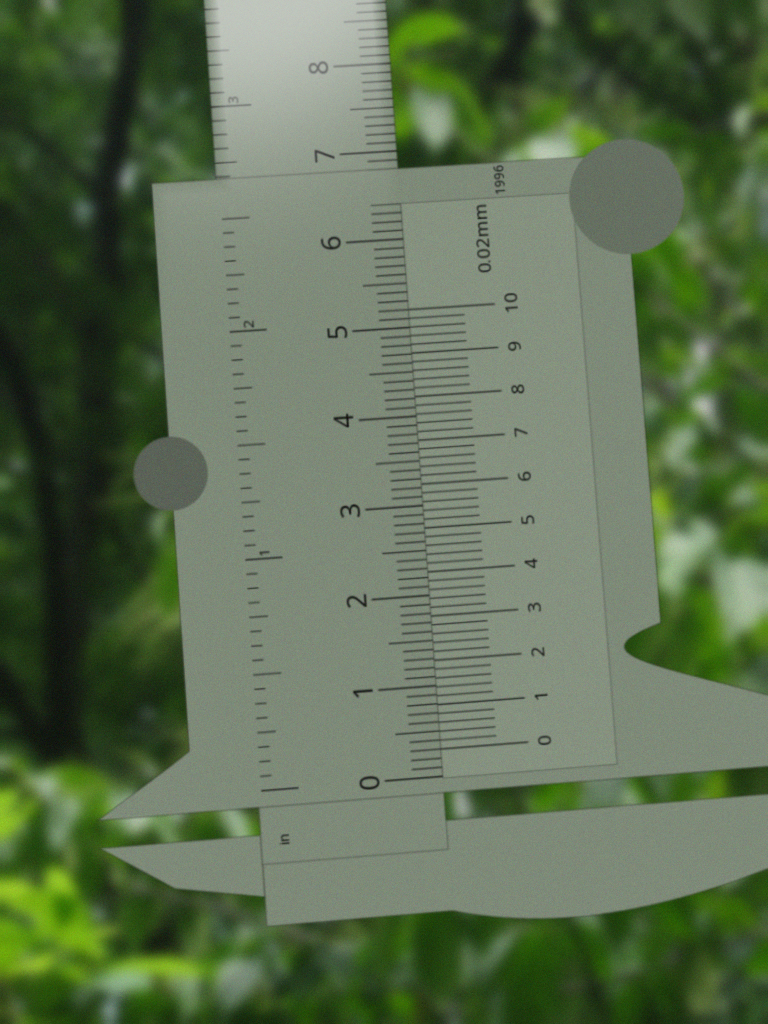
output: 3.0; mm
